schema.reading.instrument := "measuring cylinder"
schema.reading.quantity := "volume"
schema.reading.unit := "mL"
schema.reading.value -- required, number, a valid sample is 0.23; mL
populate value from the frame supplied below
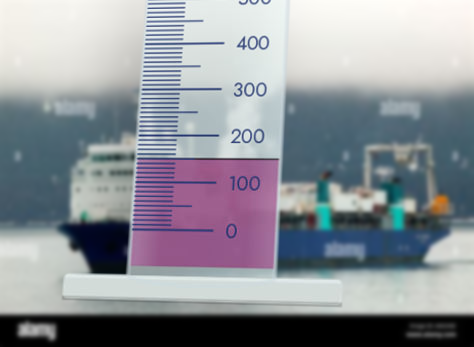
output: 150; mL
